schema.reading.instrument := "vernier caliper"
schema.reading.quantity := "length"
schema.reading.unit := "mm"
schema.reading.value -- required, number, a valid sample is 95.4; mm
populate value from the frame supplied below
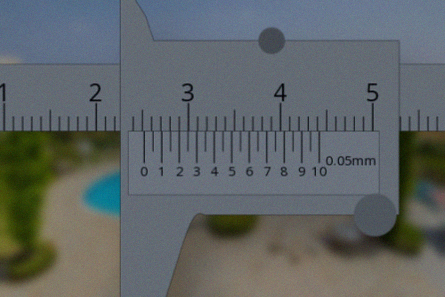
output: 25.2; mm
